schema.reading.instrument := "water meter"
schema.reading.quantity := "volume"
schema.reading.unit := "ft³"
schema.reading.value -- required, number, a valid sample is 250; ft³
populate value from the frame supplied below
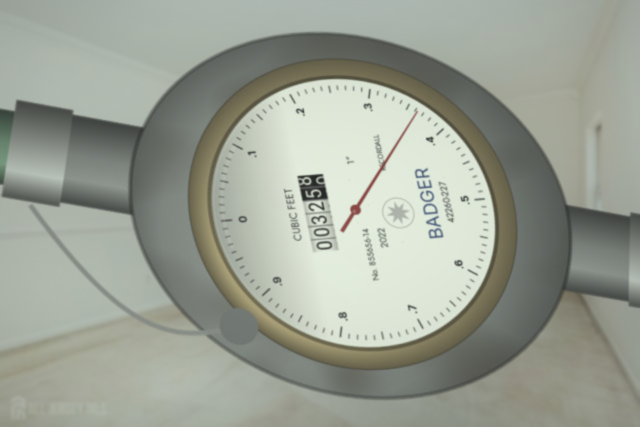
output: 3258.36; ft³
